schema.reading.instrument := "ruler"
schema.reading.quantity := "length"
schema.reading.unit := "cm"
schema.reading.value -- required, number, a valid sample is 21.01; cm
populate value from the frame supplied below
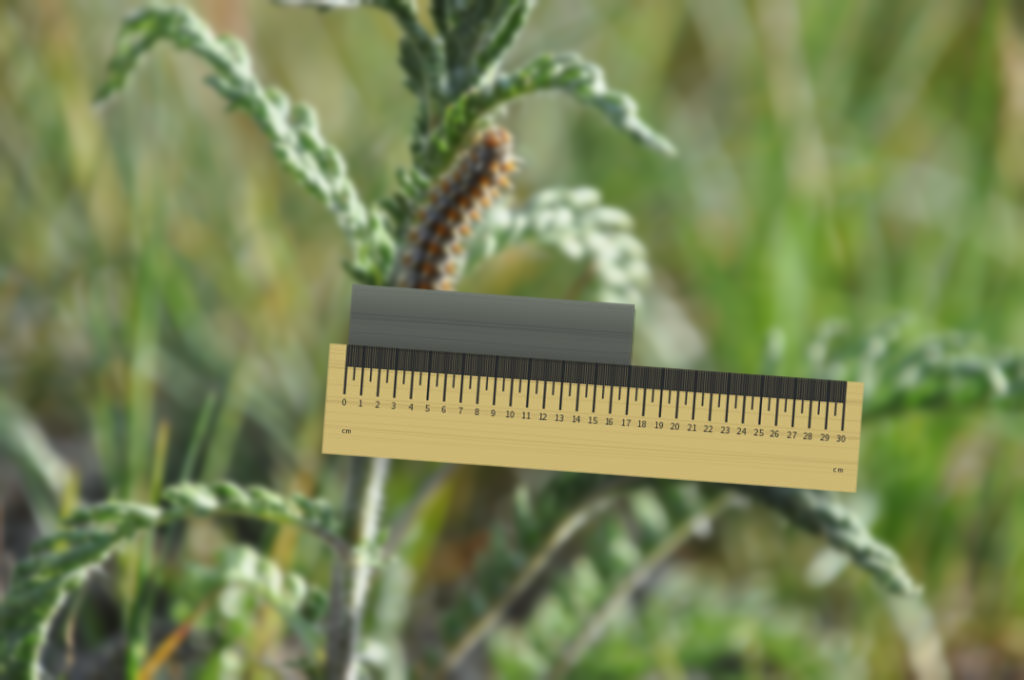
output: 17; cm
